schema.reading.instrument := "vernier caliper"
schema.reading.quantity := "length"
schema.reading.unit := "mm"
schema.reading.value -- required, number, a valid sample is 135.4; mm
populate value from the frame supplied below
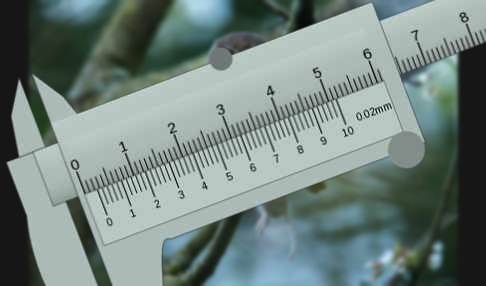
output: 2.5; mm
